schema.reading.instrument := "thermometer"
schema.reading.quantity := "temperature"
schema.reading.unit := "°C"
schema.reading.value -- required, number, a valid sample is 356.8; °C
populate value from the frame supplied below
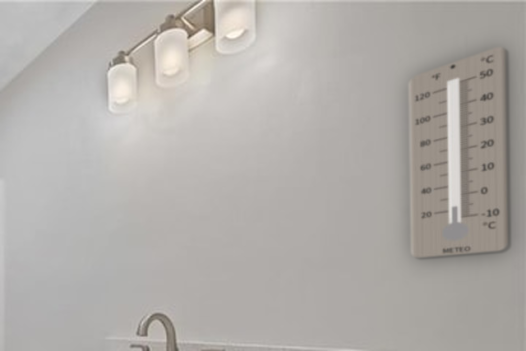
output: -5; °C
